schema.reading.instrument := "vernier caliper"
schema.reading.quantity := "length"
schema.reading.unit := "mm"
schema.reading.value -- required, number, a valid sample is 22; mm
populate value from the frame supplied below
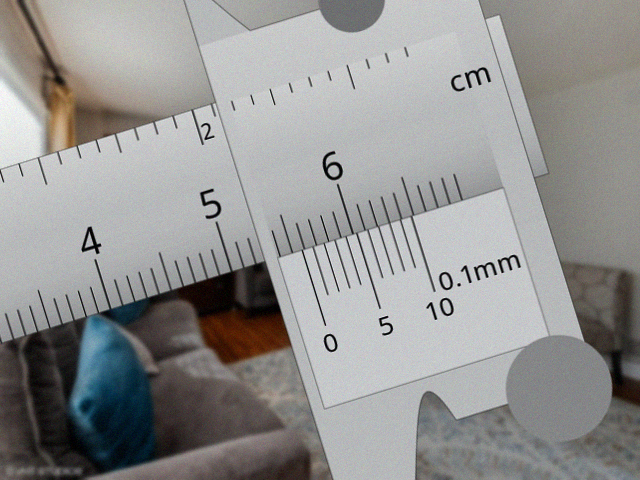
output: 55.8; mm
